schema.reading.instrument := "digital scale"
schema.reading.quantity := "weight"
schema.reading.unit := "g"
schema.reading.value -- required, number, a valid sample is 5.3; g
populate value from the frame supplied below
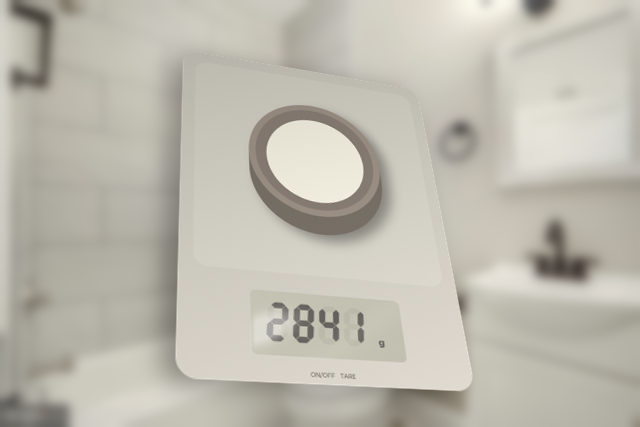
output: 2841; g
